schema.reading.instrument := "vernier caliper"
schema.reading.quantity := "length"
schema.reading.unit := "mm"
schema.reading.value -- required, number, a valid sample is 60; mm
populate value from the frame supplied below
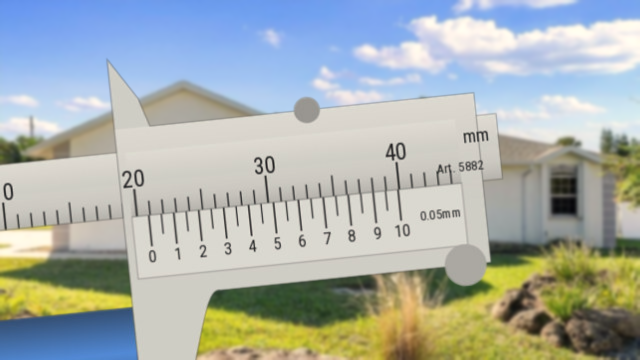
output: 20.9; mm
